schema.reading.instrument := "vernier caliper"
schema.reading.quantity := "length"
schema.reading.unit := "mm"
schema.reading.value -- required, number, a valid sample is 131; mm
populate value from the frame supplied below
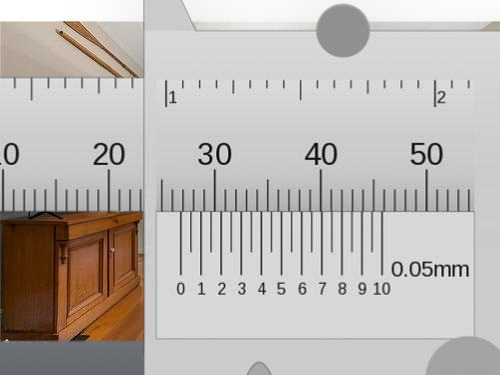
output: 26.8; mm
